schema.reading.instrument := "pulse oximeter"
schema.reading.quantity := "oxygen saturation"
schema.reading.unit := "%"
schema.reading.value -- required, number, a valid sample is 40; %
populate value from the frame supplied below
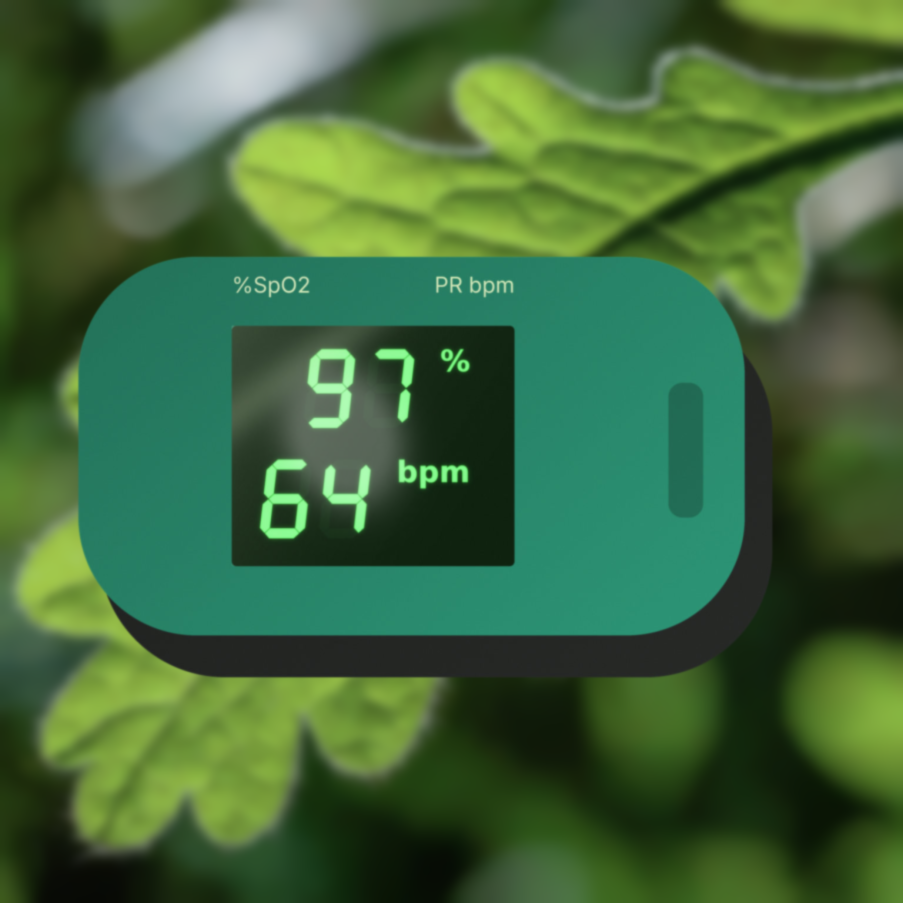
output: 97; %
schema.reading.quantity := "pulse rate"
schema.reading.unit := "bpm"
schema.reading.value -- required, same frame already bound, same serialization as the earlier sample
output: 64; bpm
